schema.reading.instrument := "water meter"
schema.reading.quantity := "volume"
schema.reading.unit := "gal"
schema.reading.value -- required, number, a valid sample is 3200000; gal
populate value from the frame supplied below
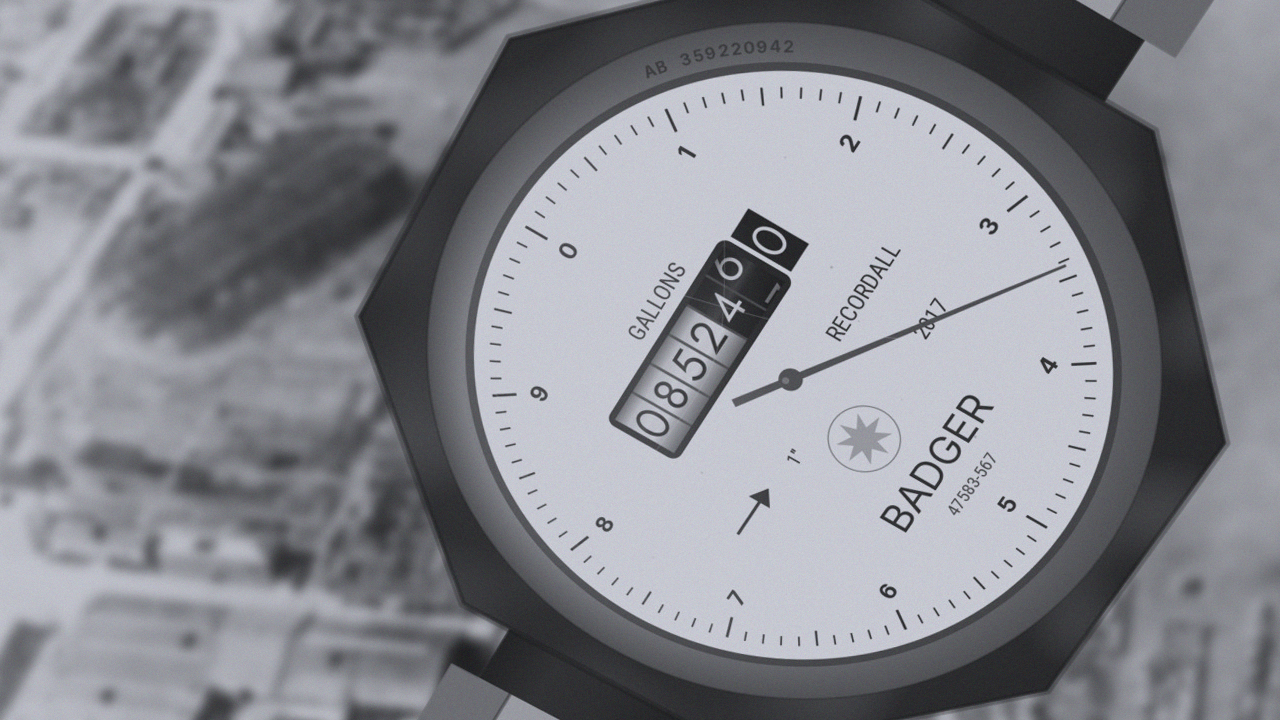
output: 852463.4; gal
